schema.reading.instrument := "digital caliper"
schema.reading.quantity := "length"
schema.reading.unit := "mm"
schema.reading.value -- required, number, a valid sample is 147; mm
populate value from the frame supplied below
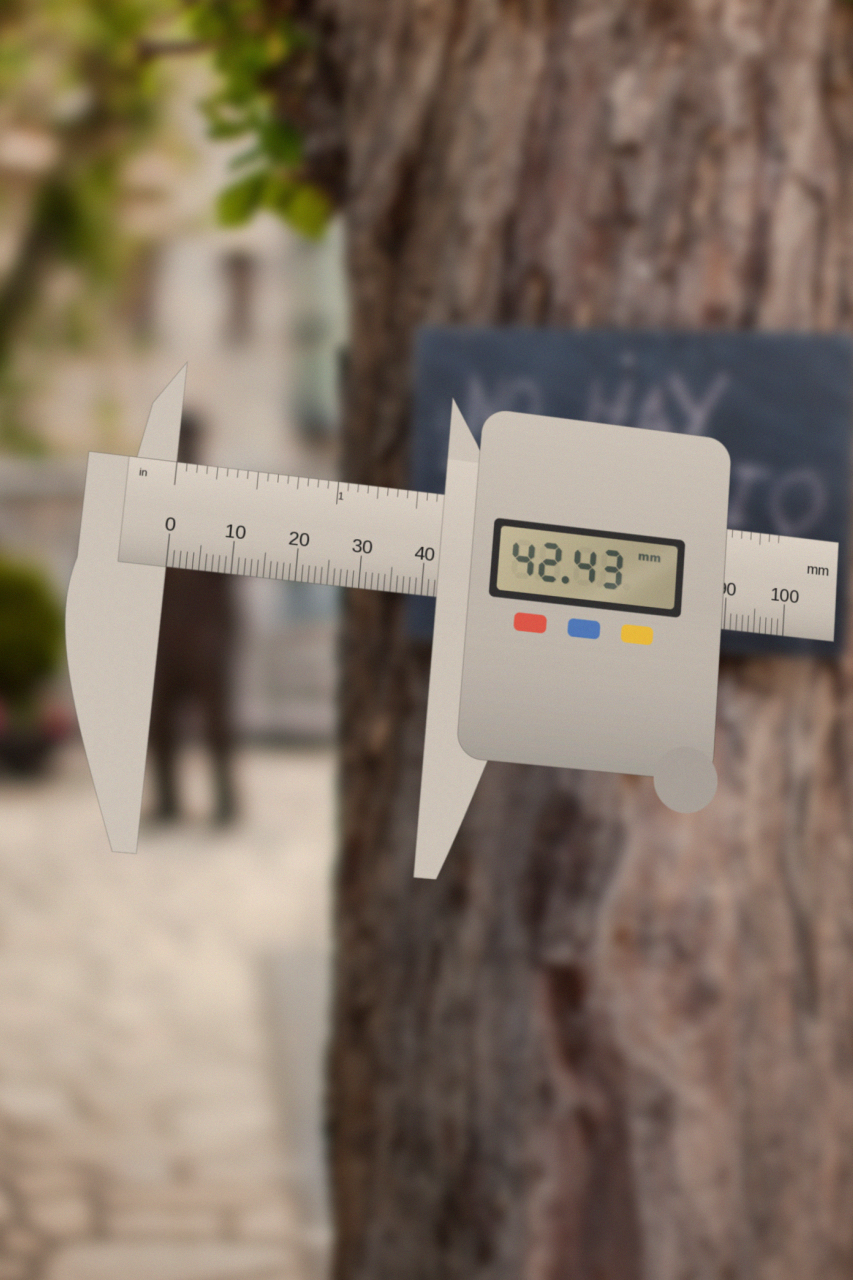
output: 42.43; mm
